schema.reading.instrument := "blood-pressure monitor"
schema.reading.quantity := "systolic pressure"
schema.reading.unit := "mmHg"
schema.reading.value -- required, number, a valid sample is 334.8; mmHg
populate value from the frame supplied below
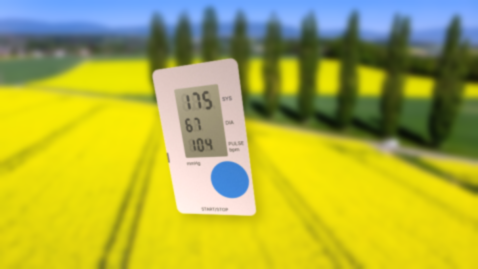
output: 175; mmHg
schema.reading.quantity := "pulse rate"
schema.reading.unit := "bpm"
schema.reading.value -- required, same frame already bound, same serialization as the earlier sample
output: 104; bpm
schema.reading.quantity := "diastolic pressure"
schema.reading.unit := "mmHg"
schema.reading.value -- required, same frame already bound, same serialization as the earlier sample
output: 67; mmHg
